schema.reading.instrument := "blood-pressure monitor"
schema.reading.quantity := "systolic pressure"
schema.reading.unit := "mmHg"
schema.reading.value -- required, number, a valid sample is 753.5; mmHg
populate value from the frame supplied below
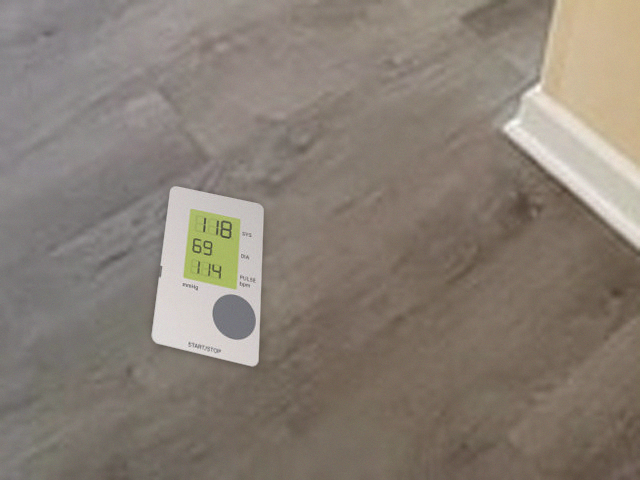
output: 118; mmHg
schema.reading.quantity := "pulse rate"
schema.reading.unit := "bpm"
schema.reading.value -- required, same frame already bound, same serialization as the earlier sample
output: 114; bpm
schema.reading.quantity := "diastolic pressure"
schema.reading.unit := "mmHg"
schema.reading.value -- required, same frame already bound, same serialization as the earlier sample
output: 69; mmHg
